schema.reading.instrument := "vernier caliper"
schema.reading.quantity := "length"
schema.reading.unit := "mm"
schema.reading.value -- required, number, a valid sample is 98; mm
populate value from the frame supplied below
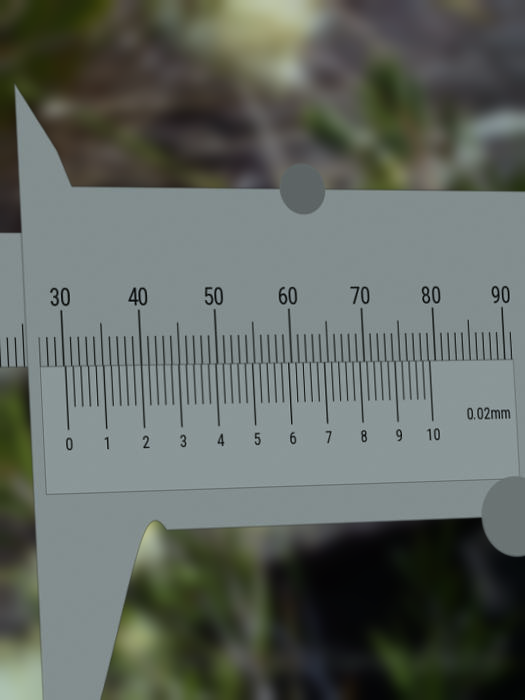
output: 30.2; mm
